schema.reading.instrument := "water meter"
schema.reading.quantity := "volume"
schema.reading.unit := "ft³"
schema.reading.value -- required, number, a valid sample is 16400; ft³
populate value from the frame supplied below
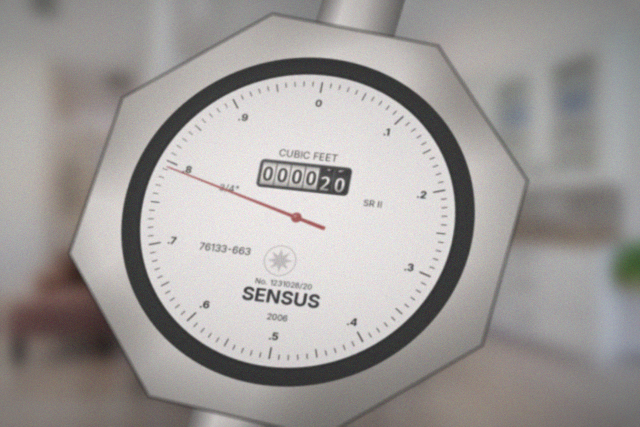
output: 19.79; ft³
